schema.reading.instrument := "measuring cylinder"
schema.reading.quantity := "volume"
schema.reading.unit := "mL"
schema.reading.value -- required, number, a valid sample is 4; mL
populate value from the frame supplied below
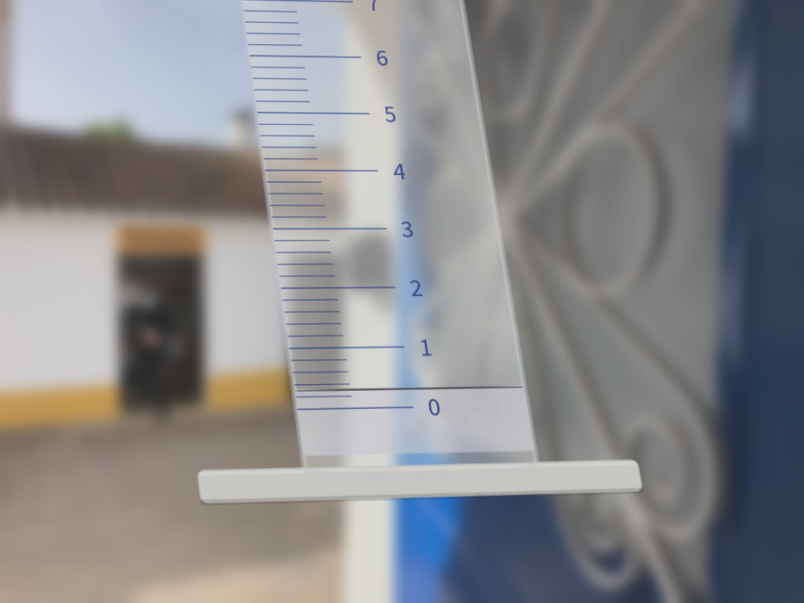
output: 0.3; mL
